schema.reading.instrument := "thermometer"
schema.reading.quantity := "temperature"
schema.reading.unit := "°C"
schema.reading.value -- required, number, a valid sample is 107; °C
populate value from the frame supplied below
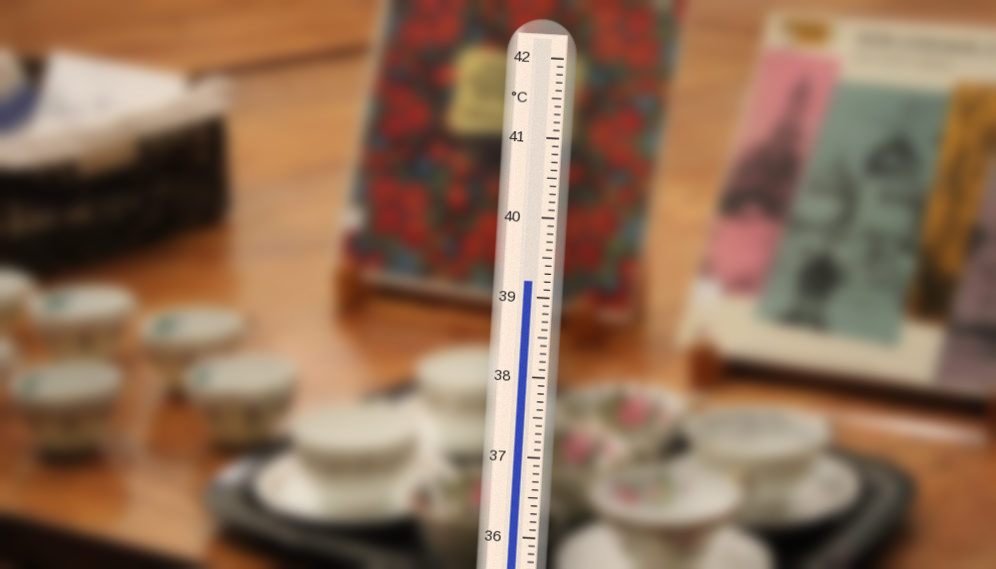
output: 39.2; °C
